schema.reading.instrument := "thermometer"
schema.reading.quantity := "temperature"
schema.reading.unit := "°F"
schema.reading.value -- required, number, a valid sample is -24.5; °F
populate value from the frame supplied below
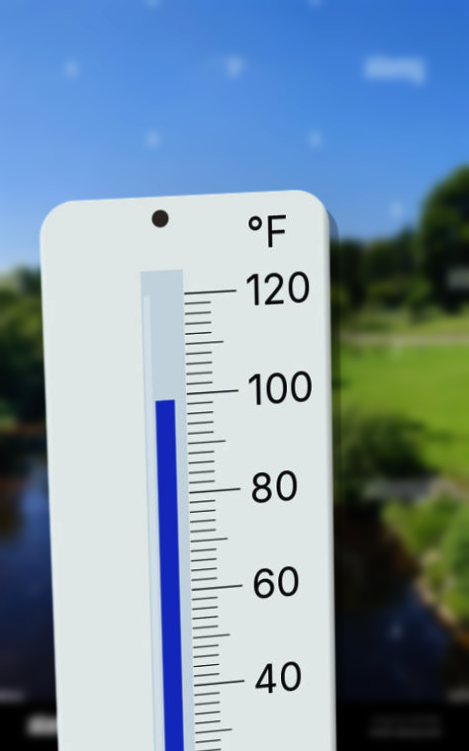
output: 99; °F
